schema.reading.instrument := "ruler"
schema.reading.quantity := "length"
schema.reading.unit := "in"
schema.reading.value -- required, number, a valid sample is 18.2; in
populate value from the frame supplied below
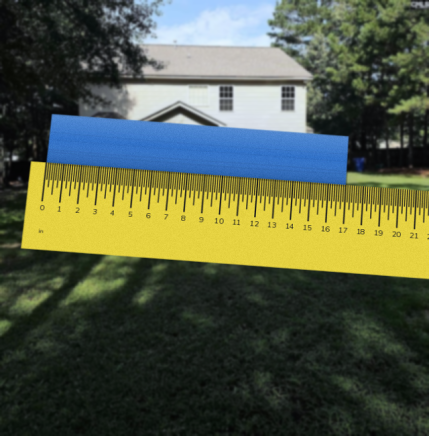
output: 17; in
